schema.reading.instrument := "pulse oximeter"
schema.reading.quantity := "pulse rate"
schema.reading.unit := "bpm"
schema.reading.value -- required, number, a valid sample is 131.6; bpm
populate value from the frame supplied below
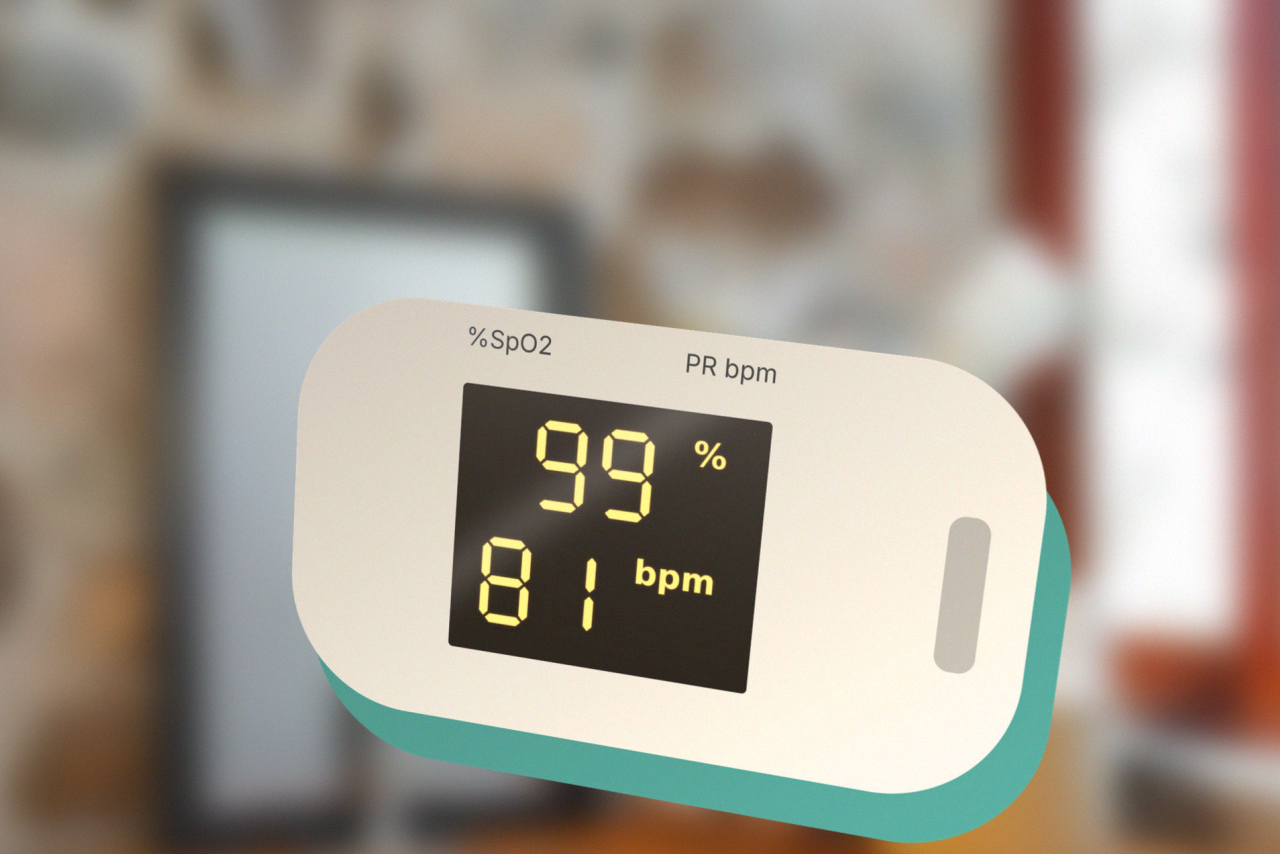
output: 81; bpm
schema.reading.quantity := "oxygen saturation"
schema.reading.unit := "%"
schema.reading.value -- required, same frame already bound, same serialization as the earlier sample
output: 99; %
